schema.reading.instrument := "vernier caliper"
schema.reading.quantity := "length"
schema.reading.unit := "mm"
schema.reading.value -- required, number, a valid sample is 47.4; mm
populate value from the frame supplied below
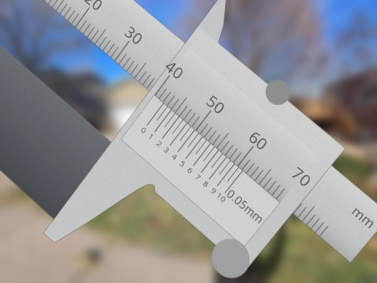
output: 42.2; mm
